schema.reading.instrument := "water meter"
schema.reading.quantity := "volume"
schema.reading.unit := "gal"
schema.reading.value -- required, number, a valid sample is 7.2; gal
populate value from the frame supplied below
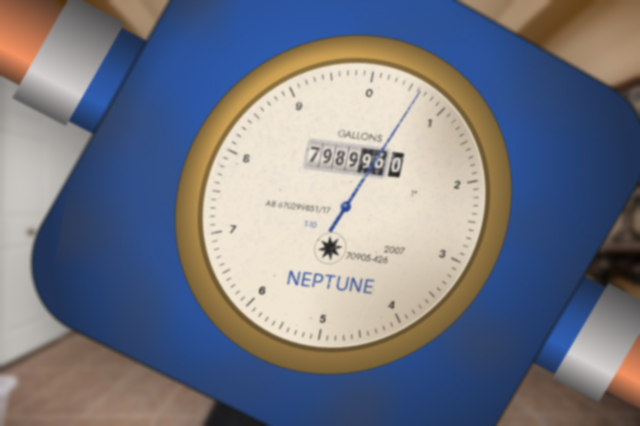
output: 7989960.6; gal
